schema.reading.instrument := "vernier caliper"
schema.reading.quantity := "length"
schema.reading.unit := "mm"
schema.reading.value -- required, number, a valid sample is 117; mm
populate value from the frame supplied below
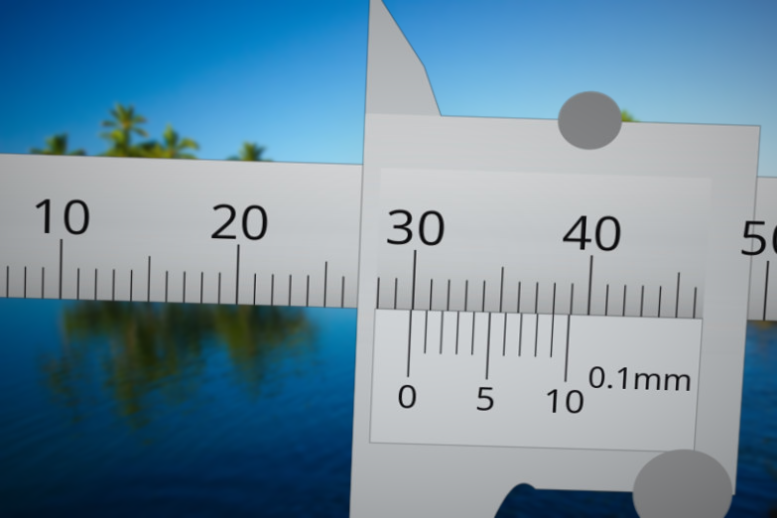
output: 29.9; mm
